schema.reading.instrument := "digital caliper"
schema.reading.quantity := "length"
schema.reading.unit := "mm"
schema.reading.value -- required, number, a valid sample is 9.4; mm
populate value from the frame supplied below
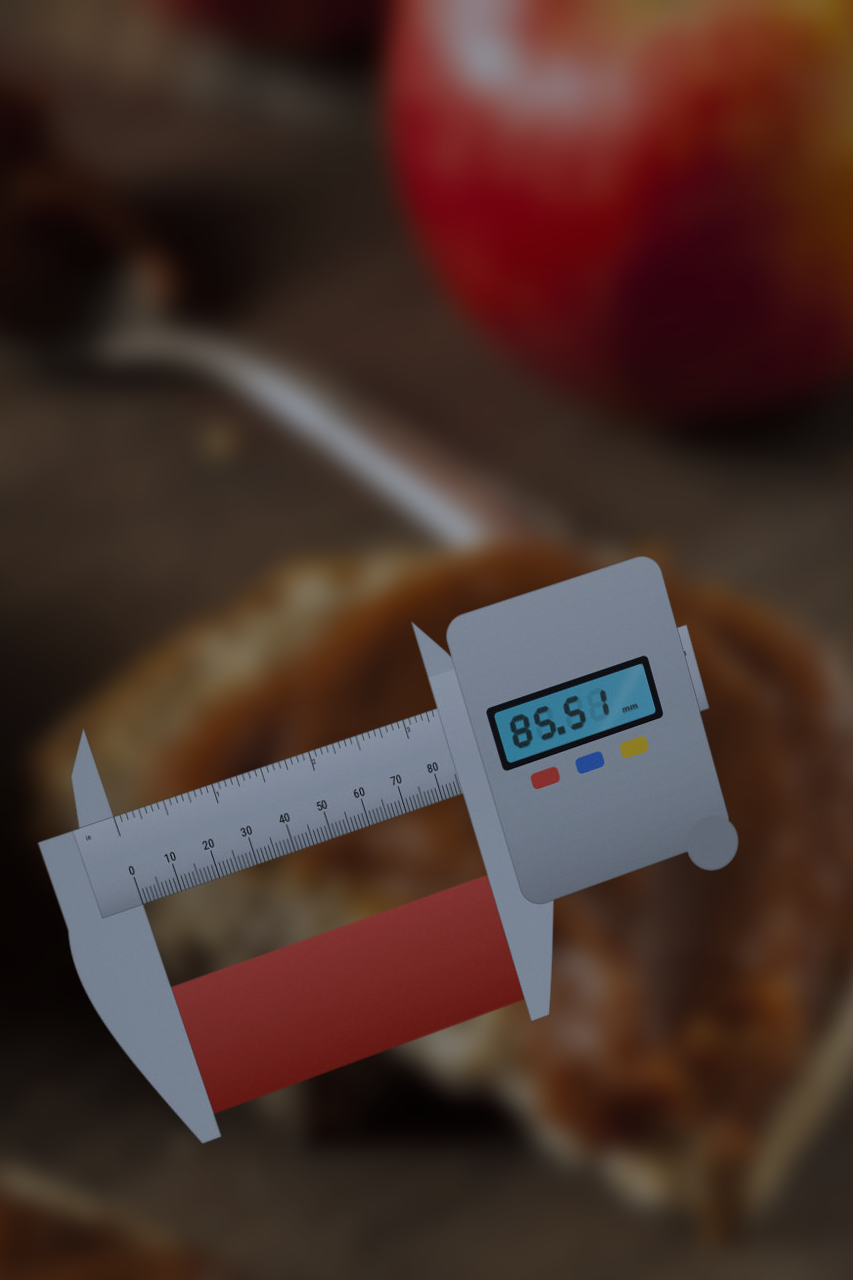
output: 85.51; mm
